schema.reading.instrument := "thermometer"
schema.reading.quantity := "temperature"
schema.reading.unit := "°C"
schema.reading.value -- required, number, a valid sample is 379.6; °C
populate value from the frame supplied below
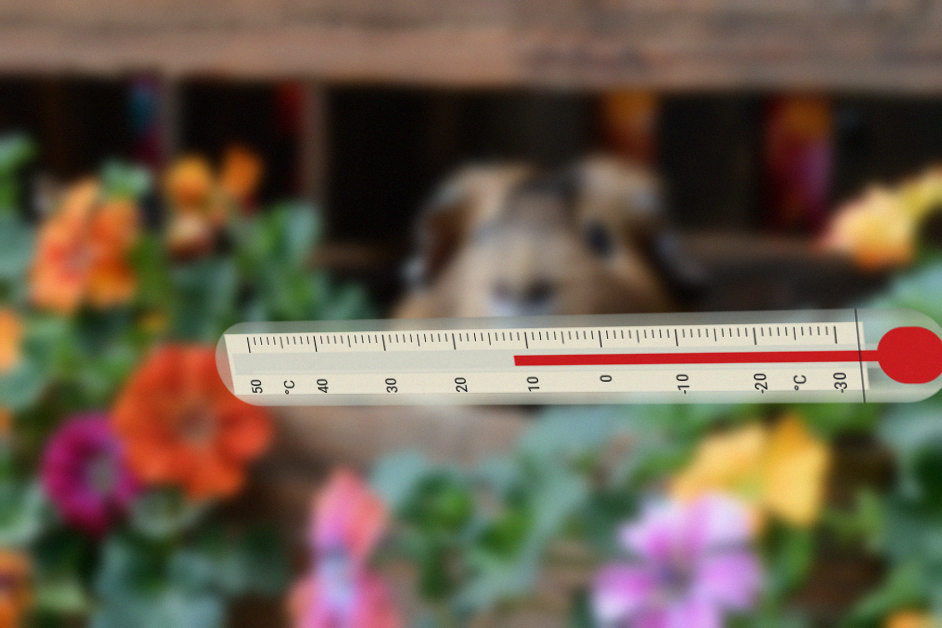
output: 12; °C
